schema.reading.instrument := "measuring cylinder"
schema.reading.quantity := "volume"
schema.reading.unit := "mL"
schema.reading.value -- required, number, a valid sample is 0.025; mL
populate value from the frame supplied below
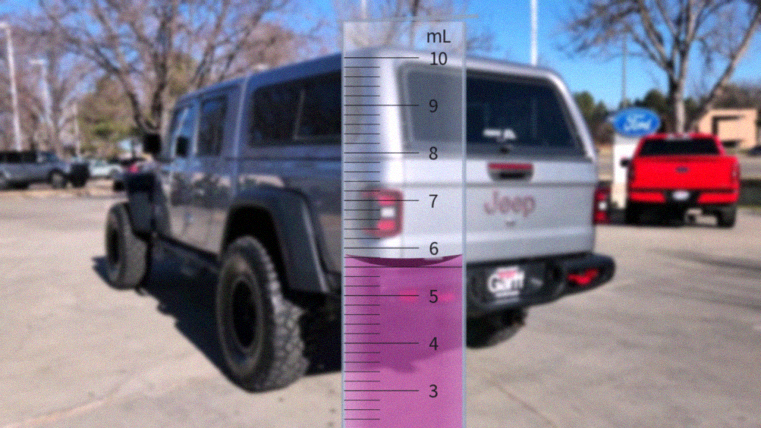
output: 5.6; mL
